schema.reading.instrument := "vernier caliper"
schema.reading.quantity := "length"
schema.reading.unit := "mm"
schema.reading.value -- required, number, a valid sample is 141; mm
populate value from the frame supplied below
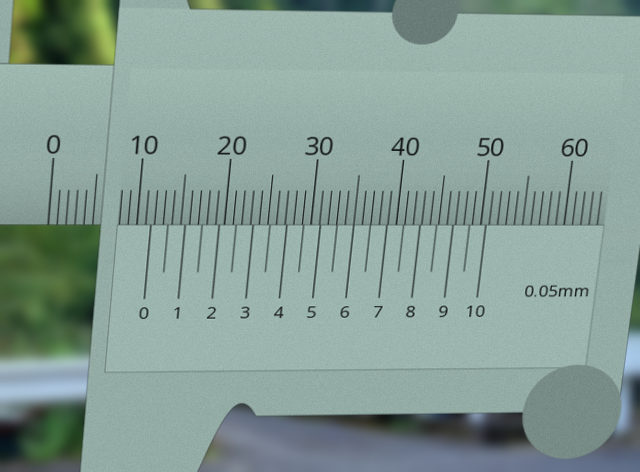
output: 11.6; mm
